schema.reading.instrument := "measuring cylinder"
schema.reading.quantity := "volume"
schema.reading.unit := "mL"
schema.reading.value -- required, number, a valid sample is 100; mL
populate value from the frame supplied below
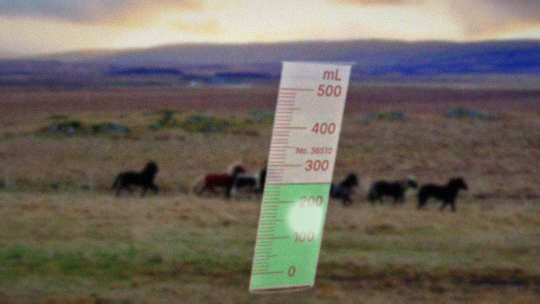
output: 250; mL
